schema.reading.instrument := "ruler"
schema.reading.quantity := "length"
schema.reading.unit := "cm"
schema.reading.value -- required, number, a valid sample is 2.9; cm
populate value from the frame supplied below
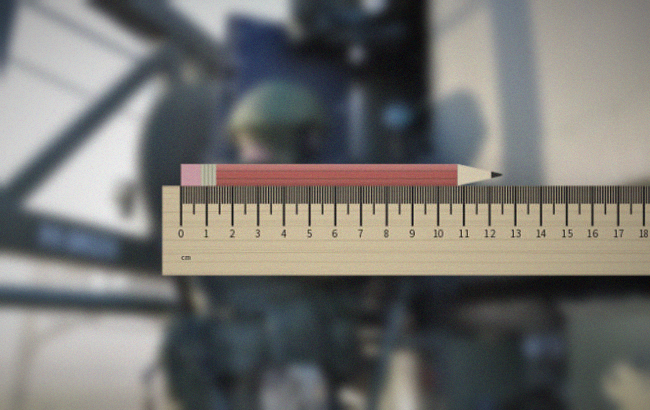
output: 12.5; cm
